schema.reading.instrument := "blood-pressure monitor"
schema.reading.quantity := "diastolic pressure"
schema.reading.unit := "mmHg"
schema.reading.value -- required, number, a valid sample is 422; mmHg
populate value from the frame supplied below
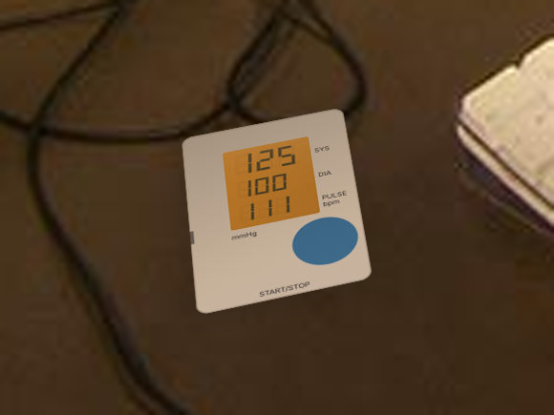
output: 100; mmHg
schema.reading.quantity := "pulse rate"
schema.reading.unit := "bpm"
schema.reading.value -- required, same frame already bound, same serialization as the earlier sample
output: 111; bpm
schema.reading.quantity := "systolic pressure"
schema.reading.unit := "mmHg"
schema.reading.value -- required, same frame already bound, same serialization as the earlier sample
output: 125; mmHg
